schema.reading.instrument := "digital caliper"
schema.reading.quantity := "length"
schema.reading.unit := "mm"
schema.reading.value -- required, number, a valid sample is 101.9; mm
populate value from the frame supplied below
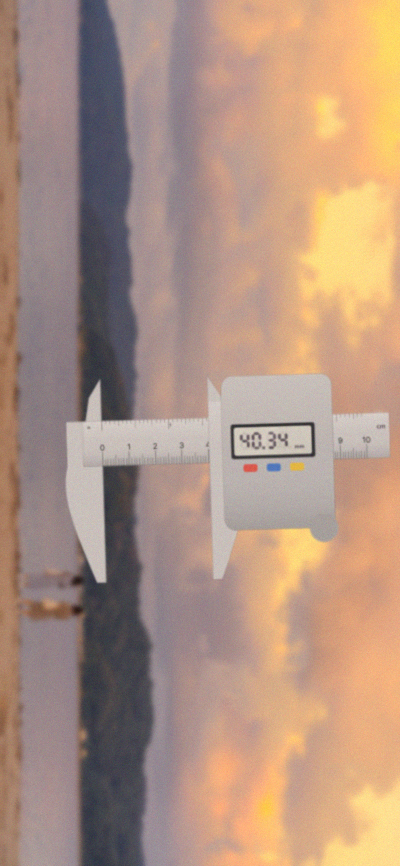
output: 40.34; mm
